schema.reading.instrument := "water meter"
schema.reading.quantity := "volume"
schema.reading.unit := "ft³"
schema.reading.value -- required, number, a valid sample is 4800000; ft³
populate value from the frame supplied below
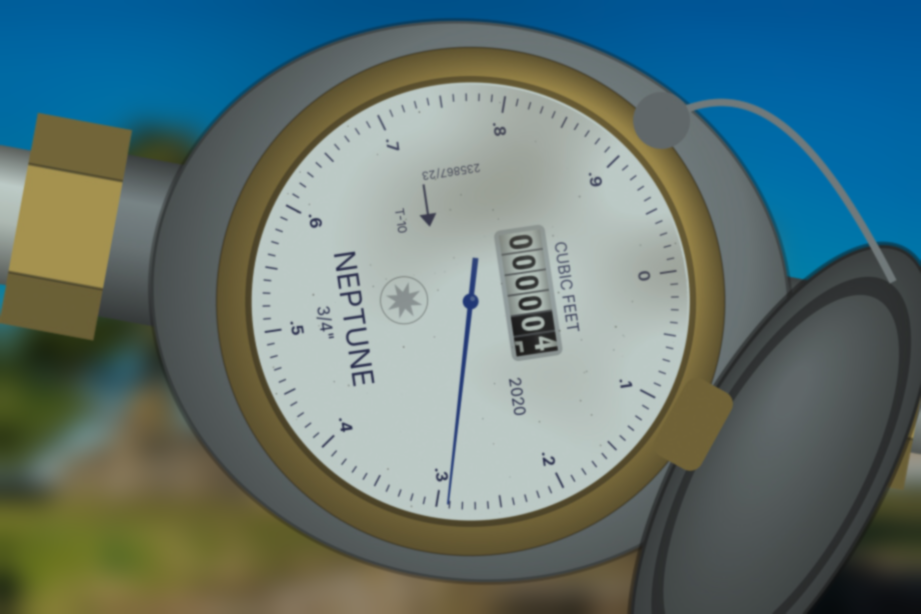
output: 4.29; ft³
